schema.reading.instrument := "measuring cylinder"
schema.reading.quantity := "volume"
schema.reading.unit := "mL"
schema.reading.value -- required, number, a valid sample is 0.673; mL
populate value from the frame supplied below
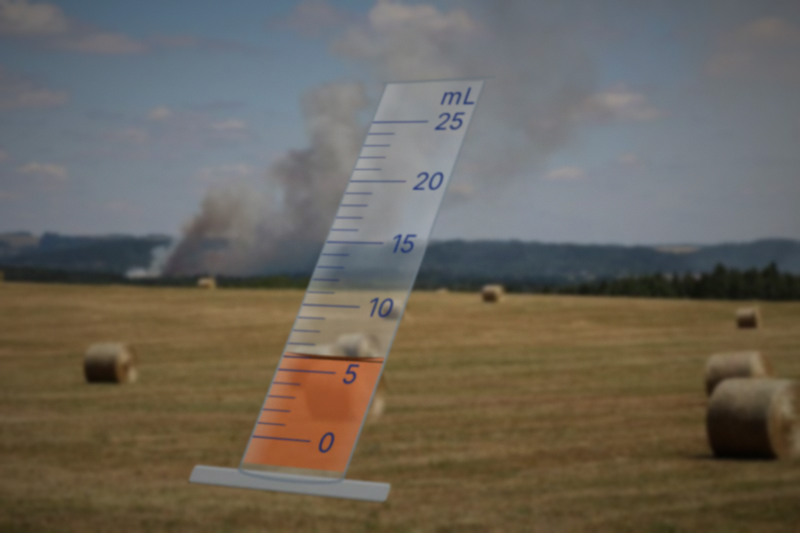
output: 6; mL
